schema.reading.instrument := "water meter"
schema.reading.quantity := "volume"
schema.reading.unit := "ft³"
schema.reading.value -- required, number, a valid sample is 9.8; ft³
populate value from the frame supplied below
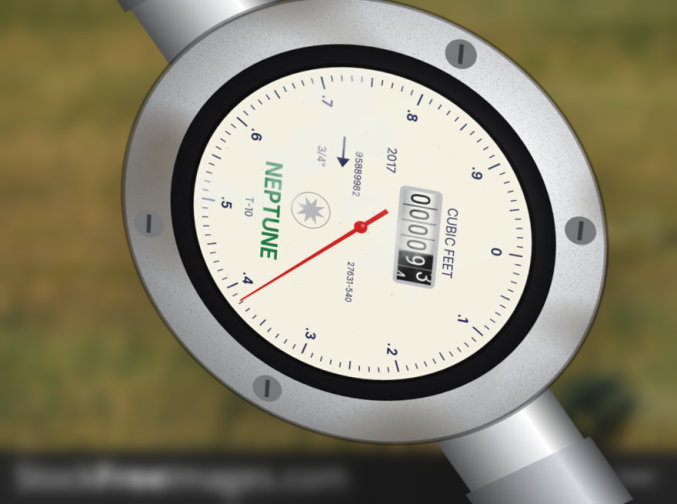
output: 93.38; ft³
